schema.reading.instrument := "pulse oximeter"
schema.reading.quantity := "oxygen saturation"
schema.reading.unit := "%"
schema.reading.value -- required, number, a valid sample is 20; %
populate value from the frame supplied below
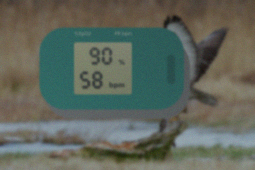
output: 90; %
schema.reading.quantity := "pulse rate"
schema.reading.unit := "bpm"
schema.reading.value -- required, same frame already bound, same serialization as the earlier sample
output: 58; bpm
